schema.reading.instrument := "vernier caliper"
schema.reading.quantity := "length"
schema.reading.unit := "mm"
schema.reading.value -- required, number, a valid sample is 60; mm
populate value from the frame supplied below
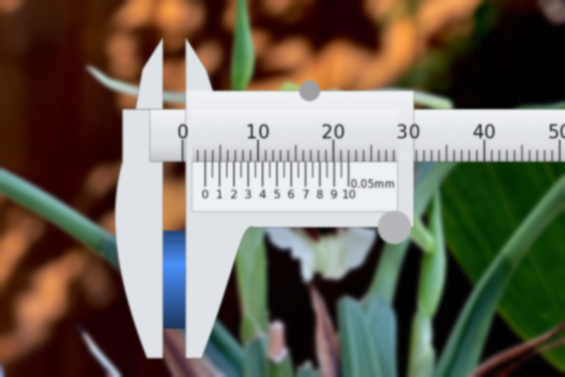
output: 3.0; mm
